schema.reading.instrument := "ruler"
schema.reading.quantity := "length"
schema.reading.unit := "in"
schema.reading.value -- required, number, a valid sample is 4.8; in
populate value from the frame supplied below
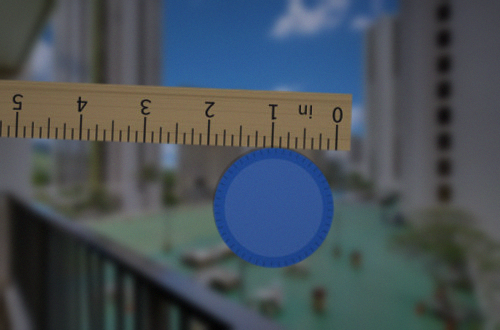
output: 1.875; in
